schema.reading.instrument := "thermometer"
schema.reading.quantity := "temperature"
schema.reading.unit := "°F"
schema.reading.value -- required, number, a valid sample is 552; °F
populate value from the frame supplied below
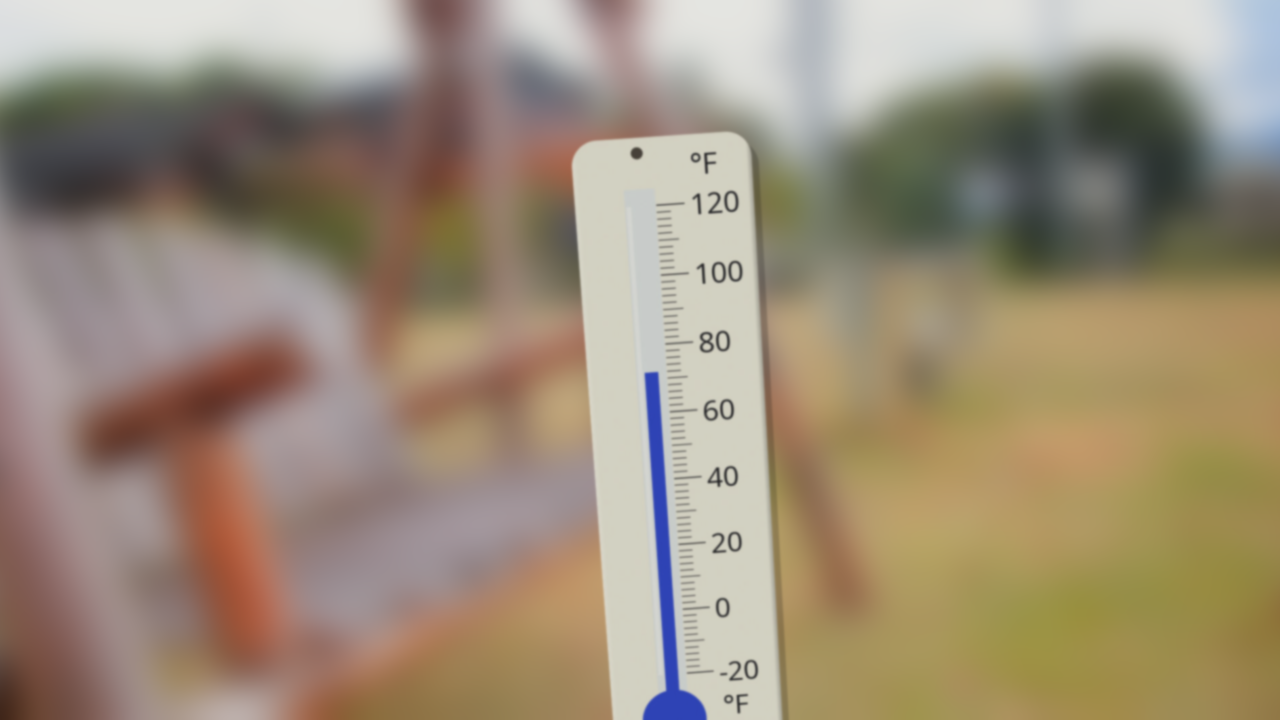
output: 72; °F
